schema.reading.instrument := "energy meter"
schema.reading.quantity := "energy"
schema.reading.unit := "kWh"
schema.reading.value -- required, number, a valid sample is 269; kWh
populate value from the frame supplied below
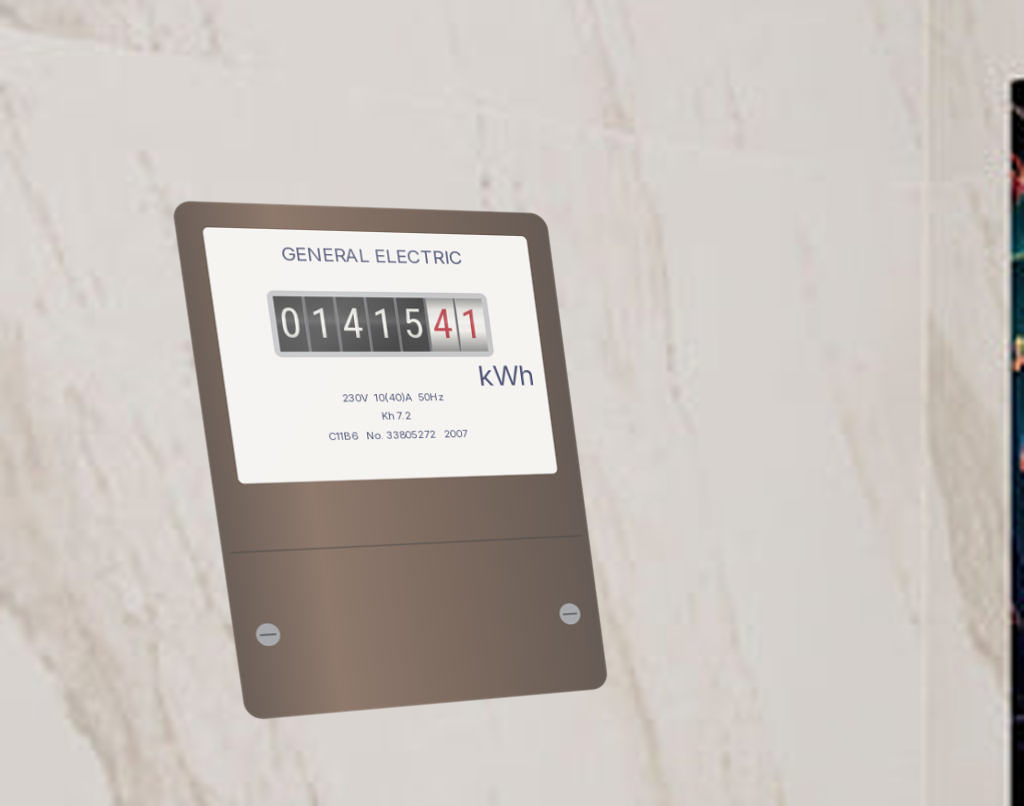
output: 1415.41; kWh
